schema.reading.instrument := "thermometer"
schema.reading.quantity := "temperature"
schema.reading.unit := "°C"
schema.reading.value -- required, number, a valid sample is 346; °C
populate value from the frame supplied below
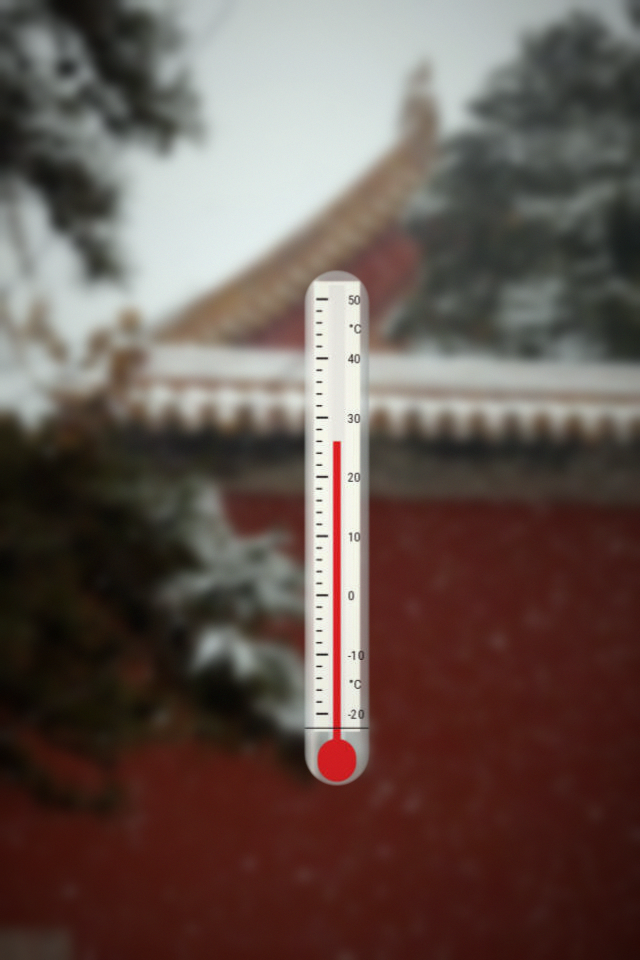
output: 26; °C
